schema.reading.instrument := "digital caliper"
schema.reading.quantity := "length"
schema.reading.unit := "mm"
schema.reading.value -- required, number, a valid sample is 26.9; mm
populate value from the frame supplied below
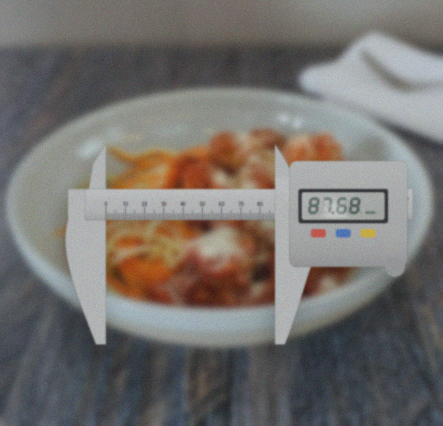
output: 87.68; mm
